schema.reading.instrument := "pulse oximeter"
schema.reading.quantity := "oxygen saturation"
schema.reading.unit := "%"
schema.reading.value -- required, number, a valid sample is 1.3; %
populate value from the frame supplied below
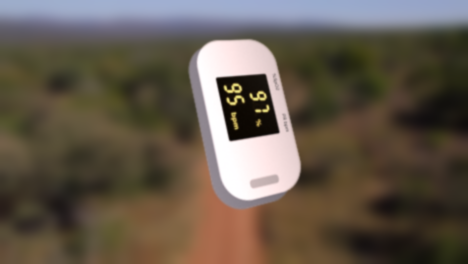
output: 97; %
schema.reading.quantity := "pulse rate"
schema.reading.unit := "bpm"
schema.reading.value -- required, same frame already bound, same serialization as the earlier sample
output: 95; bpm
